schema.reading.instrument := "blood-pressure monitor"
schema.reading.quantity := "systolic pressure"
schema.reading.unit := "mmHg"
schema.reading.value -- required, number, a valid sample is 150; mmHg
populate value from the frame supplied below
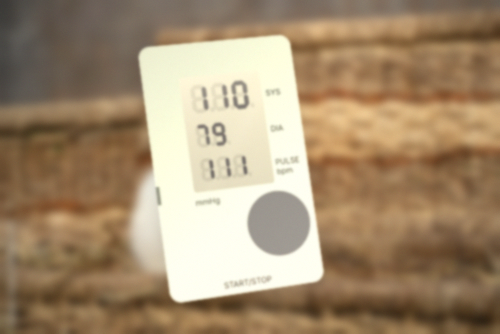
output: 110; mmHg
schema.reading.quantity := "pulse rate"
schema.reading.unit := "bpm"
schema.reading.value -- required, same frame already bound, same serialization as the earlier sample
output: 111; bpm
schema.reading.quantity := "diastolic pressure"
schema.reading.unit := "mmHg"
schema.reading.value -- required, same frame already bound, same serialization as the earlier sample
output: 79; mmHg
